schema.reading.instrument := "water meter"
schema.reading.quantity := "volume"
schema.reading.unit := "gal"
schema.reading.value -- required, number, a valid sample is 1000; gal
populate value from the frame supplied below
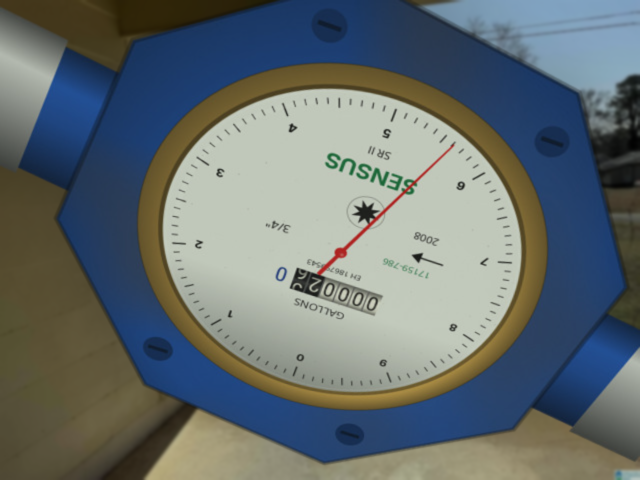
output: 255.6; gal
